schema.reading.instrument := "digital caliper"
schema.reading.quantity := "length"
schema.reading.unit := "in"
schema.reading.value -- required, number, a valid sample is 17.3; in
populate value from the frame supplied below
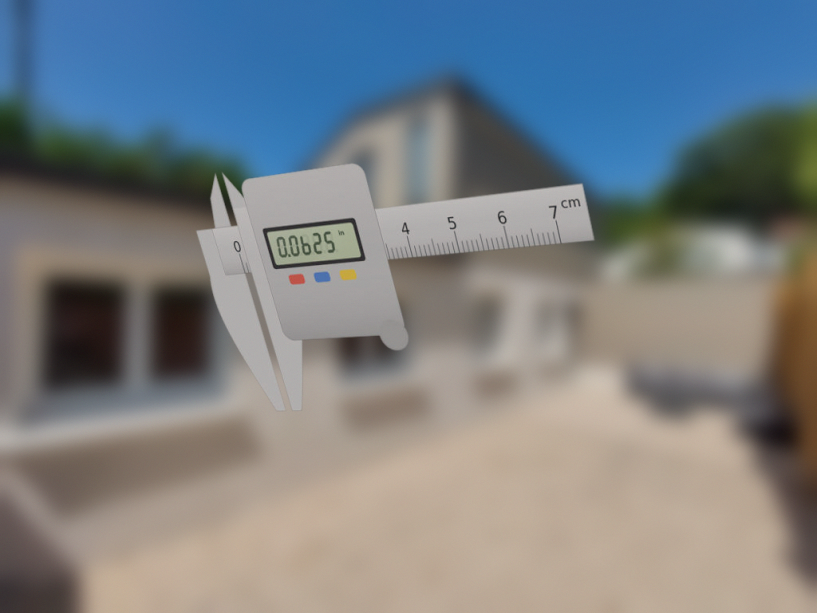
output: 0.0625; in
